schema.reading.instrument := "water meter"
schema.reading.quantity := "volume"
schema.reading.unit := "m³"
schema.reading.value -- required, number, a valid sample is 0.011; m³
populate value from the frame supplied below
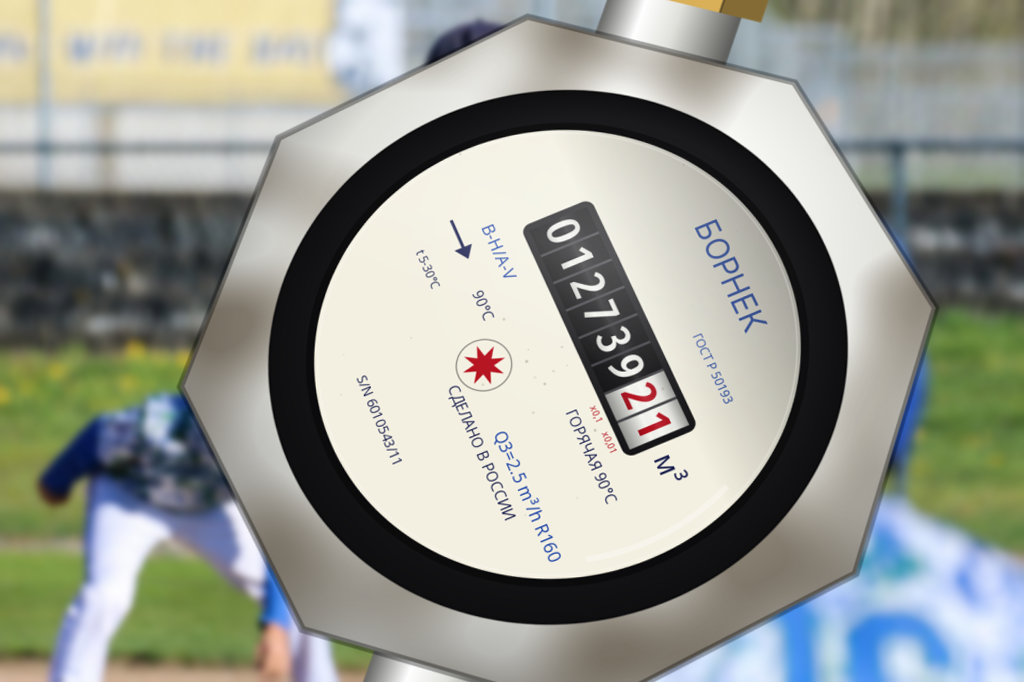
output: 12739.21; m³
